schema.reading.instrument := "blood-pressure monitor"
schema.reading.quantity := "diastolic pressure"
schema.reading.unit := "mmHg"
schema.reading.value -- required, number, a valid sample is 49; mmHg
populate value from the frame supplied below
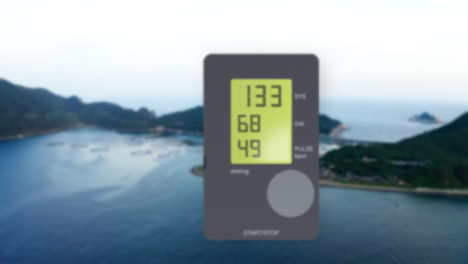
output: 68; mmHg
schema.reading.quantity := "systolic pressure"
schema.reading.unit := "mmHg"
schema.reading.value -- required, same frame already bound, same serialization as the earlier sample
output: 133; mmHg
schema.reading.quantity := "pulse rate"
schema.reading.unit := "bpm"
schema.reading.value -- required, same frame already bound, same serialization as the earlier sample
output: 49; bpm
